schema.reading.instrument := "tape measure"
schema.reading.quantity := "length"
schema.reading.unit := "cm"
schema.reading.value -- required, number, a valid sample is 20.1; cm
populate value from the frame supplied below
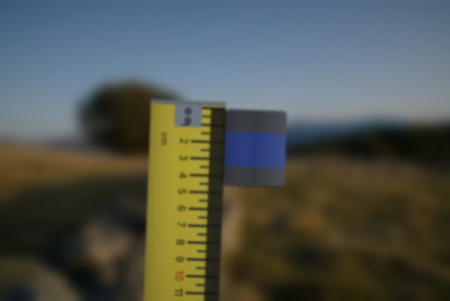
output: 4.5; cm
